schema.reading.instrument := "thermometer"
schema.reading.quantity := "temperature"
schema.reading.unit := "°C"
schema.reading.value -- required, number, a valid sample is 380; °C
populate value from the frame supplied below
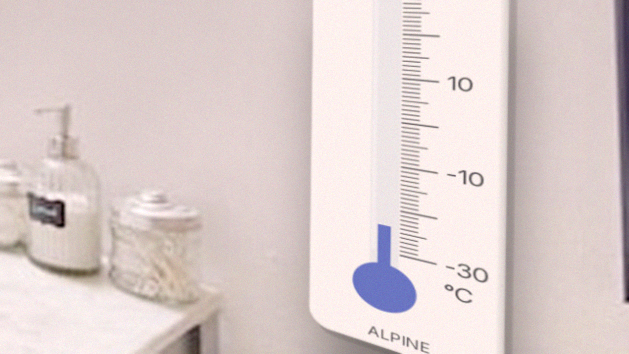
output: -24; °C
